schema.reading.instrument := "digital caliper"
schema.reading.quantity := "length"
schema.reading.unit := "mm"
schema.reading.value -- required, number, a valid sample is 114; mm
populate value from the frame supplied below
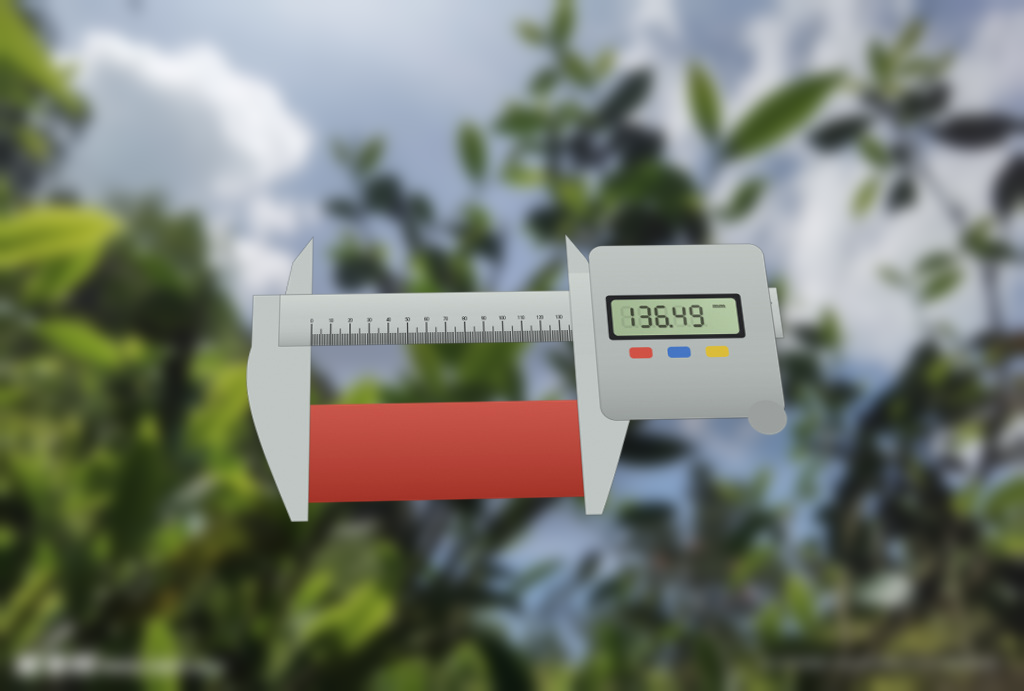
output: 136.49; mm
